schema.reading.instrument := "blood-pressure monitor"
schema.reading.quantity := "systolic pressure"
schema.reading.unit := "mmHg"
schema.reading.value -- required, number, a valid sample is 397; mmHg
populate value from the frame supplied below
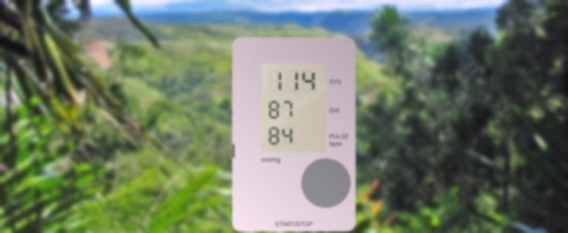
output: 114; mmHg
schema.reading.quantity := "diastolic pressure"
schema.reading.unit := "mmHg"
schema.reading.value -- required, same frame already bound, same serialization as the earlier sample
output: 87; mmHg
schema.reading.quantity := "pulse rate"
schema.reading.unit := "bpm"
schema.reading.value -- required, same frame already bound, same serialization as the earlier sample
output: 84; bpm
